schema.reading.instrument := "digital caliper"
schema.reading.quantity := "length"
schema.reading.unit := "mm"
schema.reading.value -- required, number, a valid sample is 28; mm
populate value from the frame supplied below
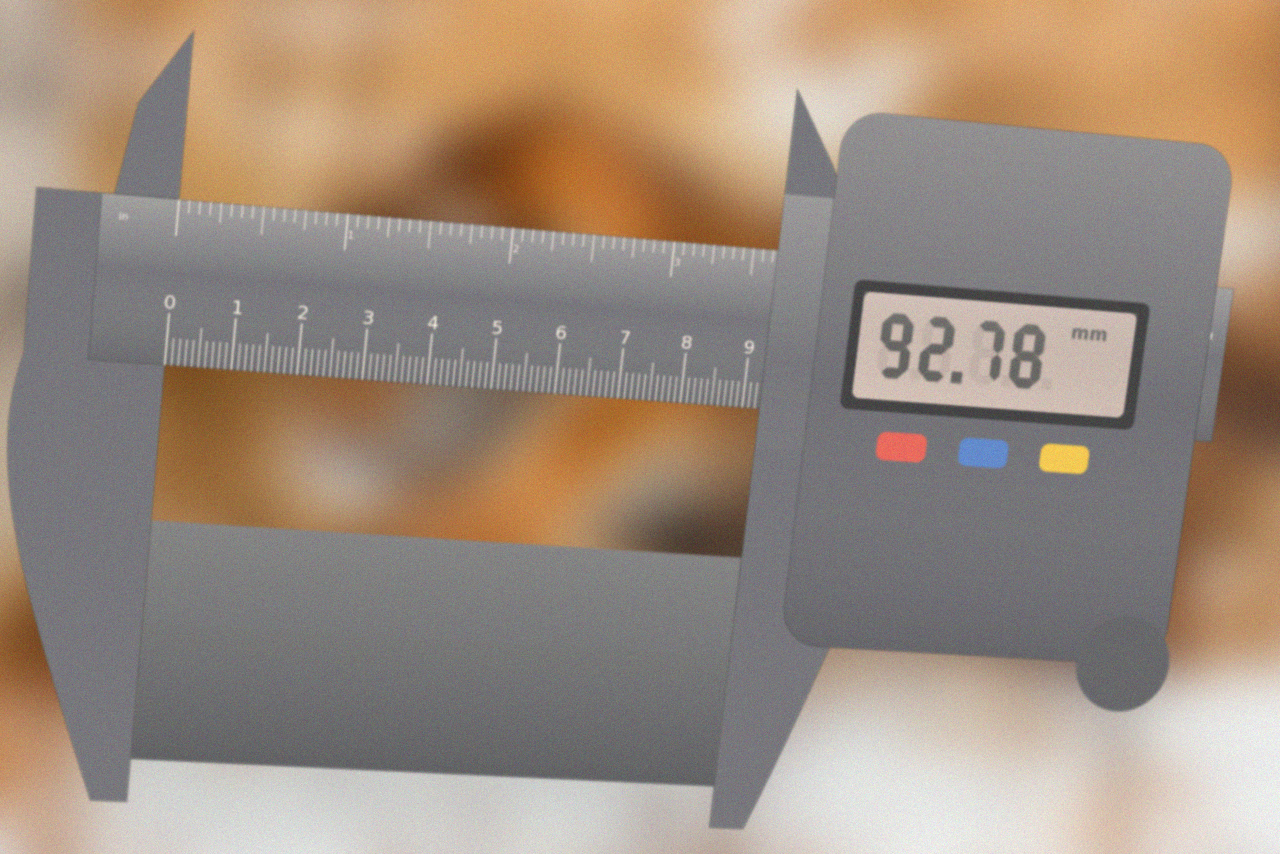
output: 92.78; mm
